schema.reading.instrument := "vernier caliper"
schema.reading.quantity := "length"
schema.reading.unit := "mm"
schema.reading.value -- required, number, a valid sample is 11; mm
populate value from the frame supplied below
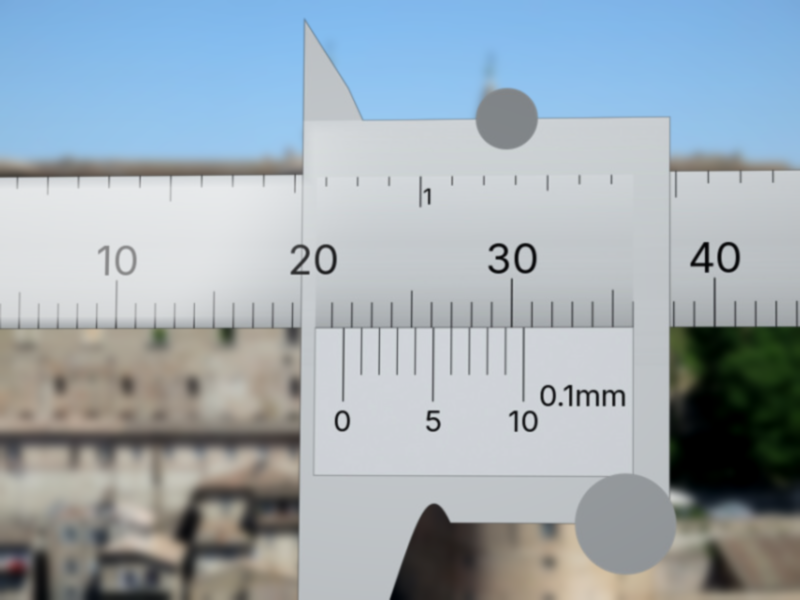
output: 21.6; mm
